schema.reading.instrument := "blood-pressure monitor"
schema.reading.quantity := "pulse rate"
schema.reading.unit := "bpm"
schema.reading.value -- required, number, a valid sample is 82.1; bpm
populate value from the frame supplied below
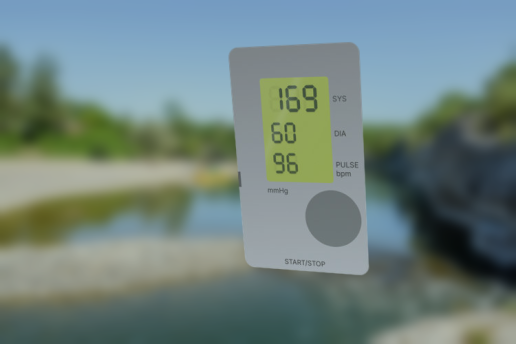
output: 96; bpm
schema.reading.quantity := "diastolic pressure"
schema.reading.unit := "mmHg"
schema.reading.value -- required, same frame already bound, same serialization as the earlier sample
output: 60; mmHg
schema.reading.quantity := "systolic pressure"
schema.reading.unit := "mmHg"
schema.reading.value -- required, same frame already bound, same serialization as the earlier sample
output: 169; mmHg
